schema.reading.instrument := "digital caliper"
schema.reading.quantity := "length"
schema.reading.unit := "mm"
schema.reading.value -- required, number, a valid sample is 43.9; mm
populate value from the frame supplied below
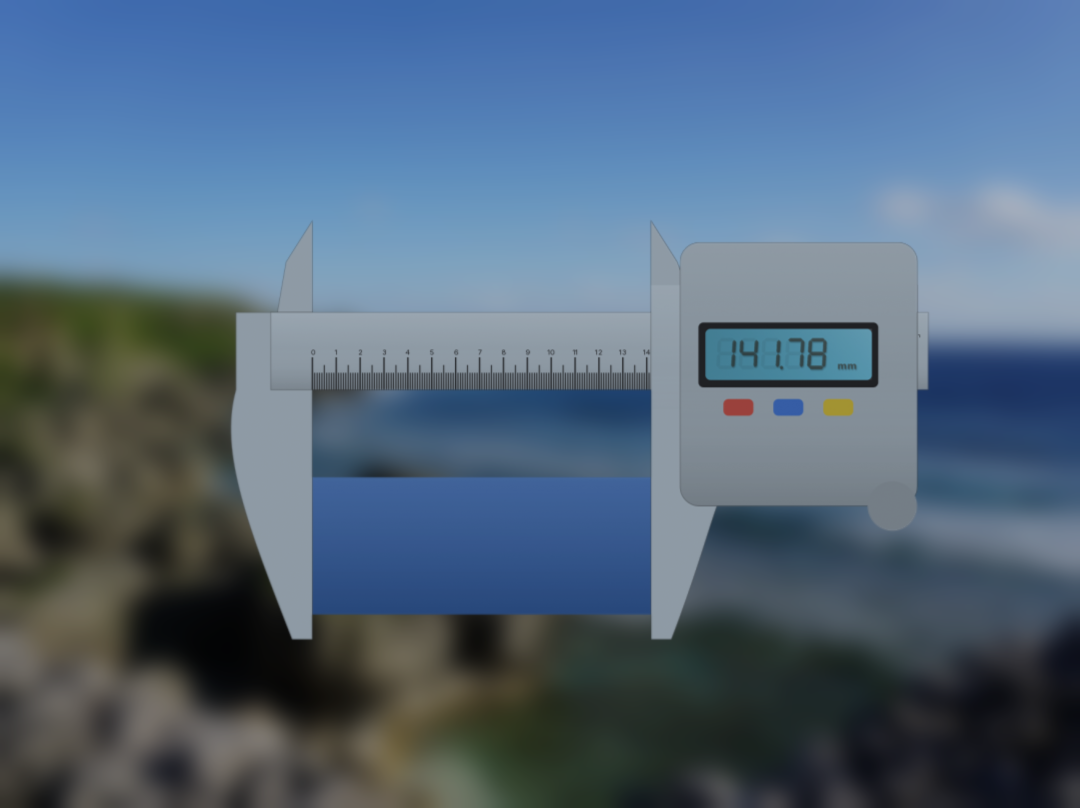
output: 141.78; mm
